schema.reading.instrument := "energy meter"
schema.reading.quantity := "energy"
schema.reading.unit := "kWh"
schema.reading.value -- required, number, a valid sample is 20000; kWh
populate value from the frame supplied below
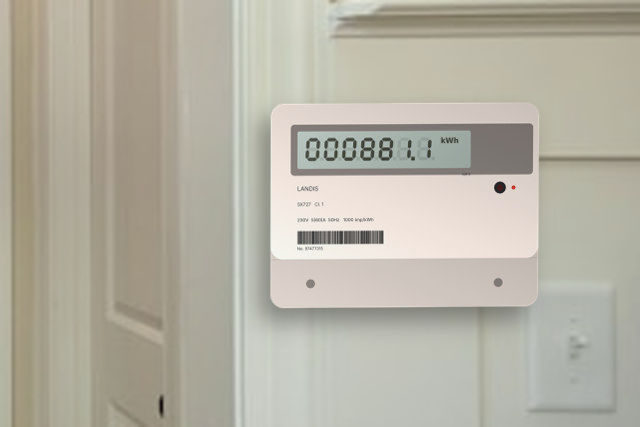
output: 881.1; kWh
